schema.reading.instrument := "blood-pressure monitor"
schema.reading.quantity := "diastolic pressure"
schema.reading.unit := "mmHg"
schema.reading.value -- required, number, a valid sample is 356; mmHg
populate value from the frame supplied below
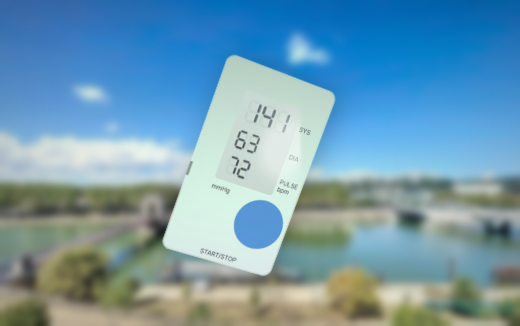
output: 63; mmHg
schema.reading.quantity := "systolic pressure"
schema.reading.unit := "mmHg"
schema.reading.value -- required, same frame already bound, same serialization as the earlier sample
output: 141; mmHg
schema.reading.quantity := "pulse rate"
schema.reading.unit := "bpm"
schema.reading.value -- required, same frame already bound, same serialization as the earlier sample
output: 72; bpm
